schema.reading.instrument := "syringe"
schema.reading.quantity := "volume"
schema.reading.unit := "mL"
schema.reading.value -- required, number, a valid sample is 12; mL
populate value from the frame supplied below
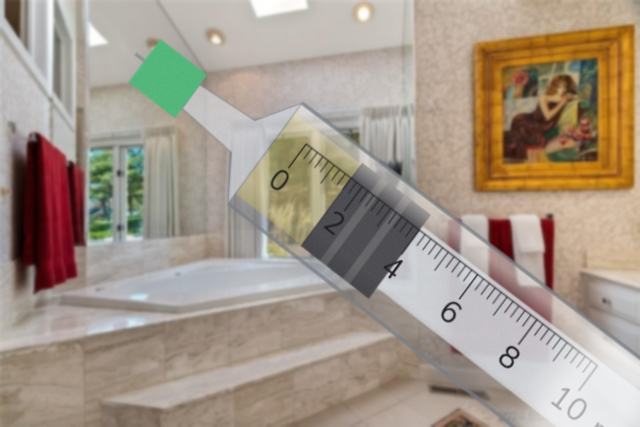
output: 1.6; mL
